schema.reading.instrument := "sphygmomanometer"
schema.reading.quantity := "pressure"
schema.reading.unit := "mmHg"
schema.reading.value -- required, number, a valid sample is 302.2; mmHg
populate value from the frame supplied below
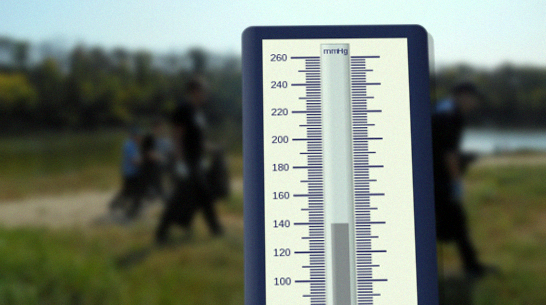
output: 140; mmHg
